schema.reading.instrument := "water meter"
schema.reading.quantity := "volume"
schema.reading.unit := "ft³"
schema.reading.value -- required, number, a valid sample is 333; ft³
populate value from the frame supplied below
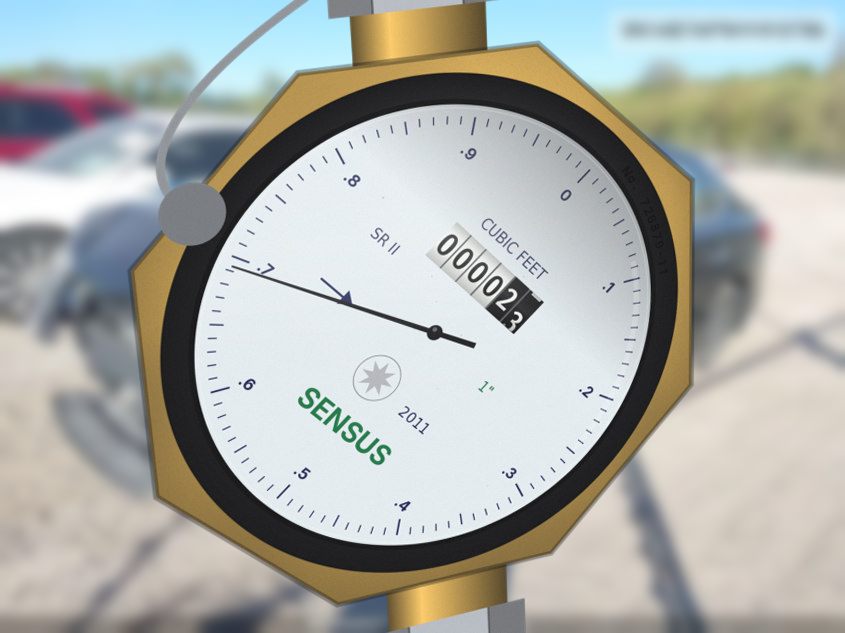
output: 22.69; ft³
